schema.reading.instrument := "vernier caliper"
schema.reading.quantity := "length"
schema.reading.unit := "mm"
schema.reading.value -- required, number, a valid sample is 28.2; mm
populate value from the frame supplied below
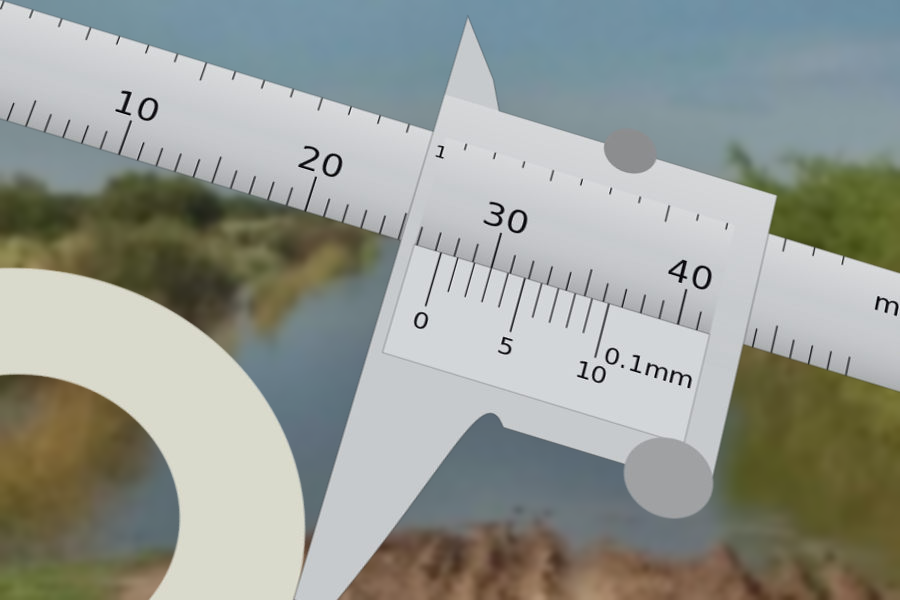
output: 27.3; mm
